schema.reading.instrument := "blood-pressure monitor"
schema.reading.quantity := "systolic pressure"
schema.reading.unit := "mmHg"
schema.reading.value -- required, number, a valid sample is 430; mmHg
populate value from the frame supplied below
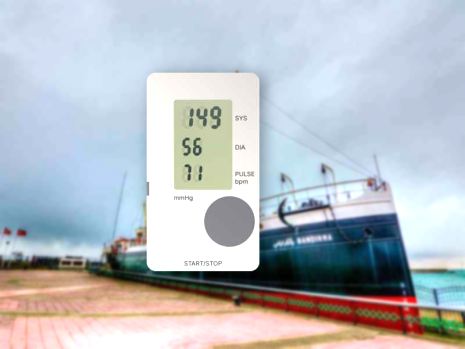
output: 149; mmHg
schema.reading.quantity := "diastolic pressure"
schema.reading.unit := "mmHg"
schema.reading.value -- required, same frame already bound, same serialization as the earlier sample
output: 56; mmHg
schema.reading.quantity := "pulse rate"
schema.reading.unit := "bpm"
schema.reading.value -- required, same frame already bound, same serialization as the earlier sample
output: 71; bpm
